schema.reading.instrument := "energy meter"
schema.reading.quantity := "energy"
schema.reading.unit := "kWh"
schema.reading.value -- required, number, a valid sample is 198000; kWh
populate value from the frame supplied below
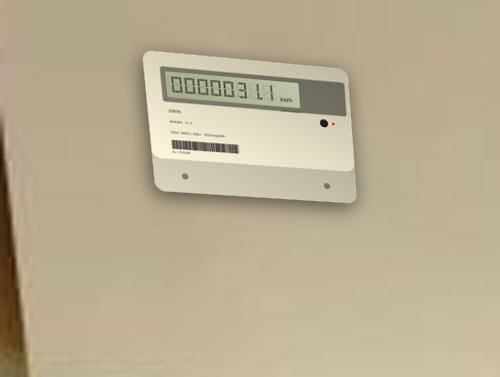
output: 31.1; kWh
